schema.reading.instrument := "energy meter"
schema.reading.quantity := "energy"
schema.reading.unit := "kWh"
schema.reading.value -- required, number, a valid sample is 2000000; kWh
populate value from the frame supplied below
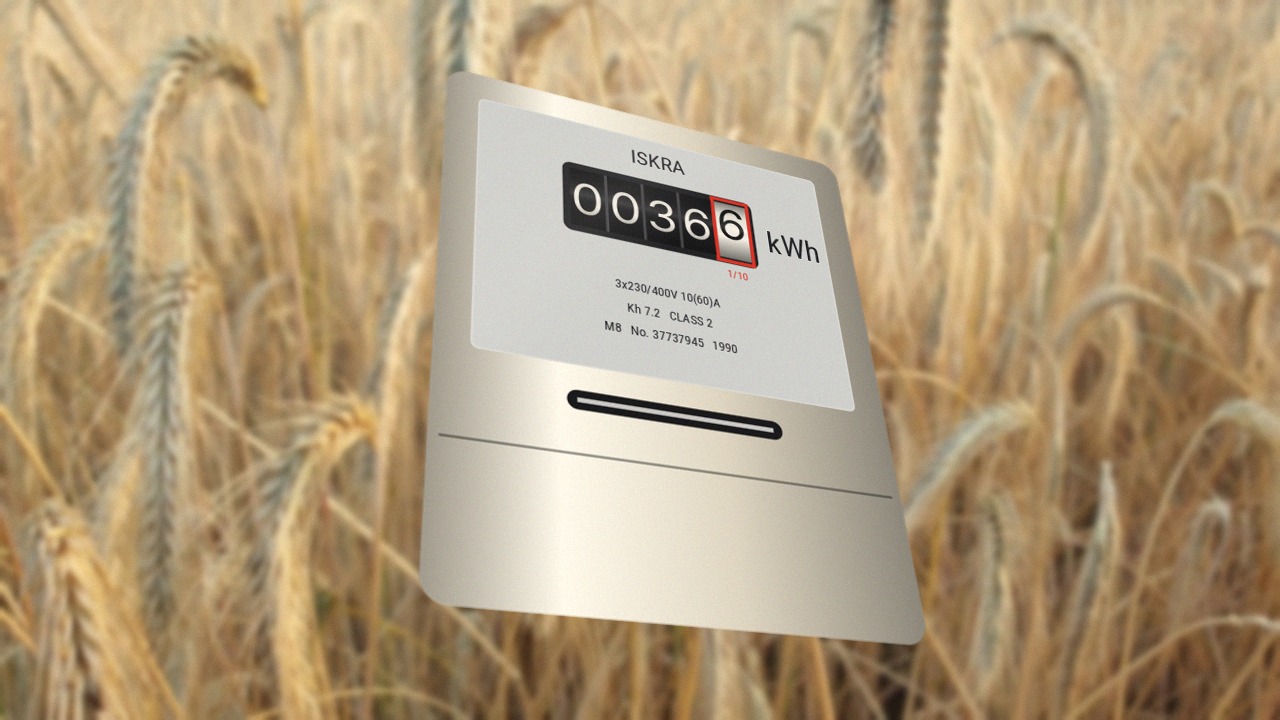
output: 36.6; kWh
